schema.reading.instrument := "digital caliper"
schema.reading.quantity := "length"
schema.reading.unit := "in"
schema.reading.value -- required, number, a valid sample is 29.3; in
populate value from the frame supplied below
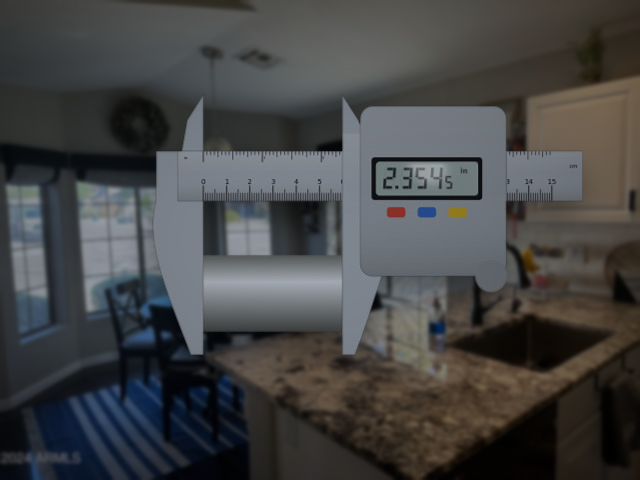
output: 2.3545; in
